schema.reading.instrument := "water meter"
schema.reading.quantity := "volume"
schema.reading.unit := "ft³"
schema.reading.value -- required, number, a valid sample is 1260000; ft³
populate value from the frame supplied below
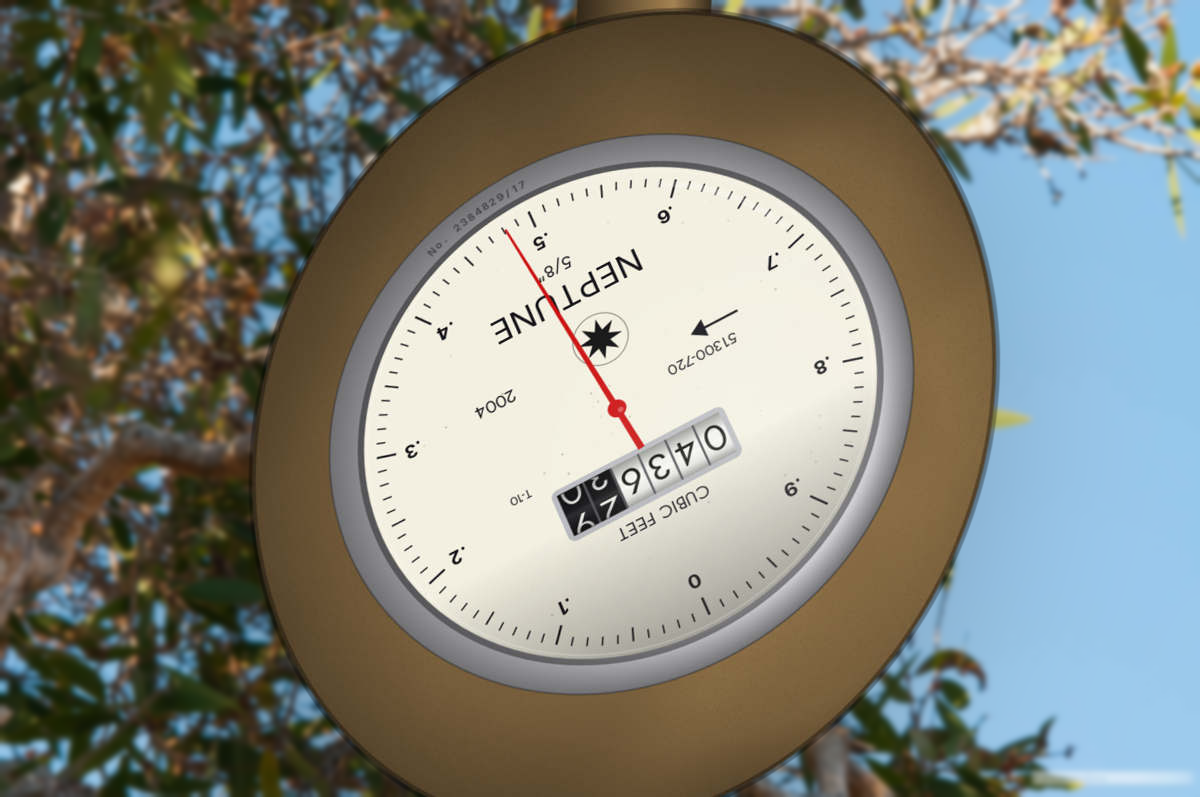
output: 43629.48; ft³
